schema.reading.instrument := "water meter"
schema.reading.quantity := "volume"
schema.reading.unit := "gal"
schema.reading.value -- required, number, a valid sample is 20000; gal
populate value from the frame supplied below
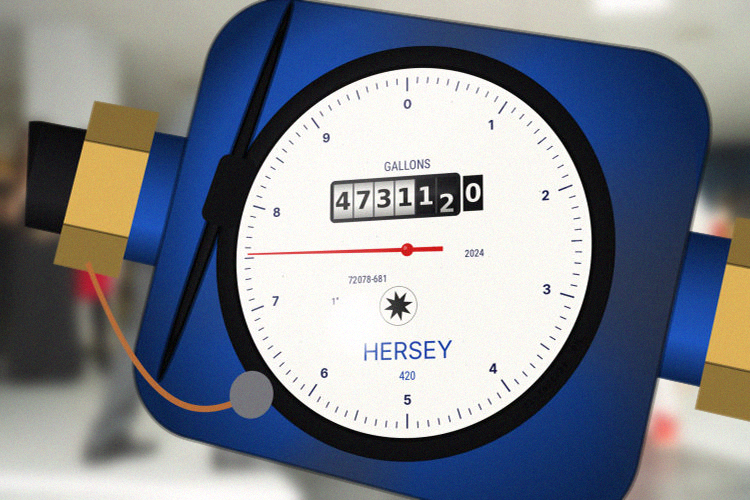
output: 4731117.5; gal
